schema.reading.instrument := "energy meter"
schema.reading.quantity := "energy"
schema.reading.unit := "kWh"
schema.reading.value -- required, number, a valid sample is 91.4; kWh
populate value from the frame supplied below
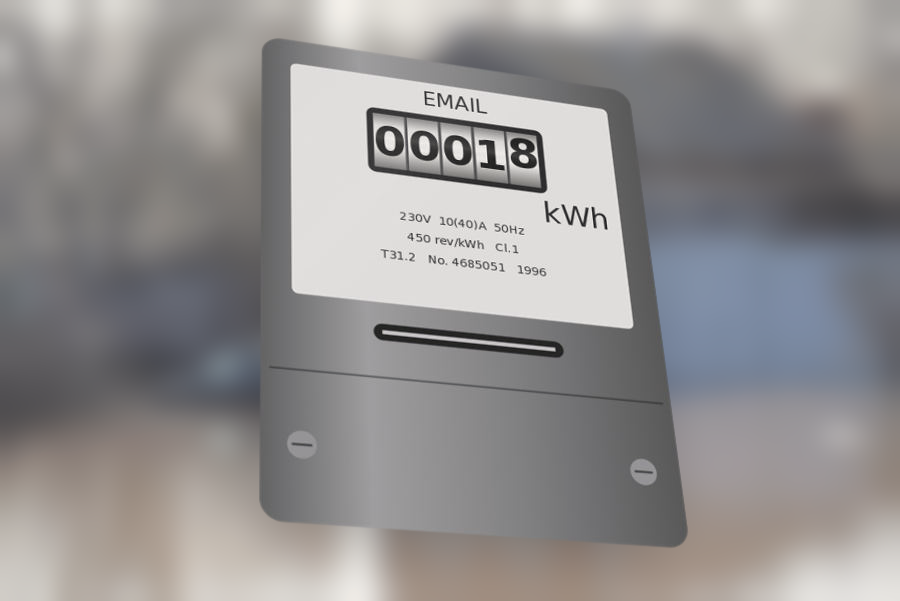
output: 18; kWh
